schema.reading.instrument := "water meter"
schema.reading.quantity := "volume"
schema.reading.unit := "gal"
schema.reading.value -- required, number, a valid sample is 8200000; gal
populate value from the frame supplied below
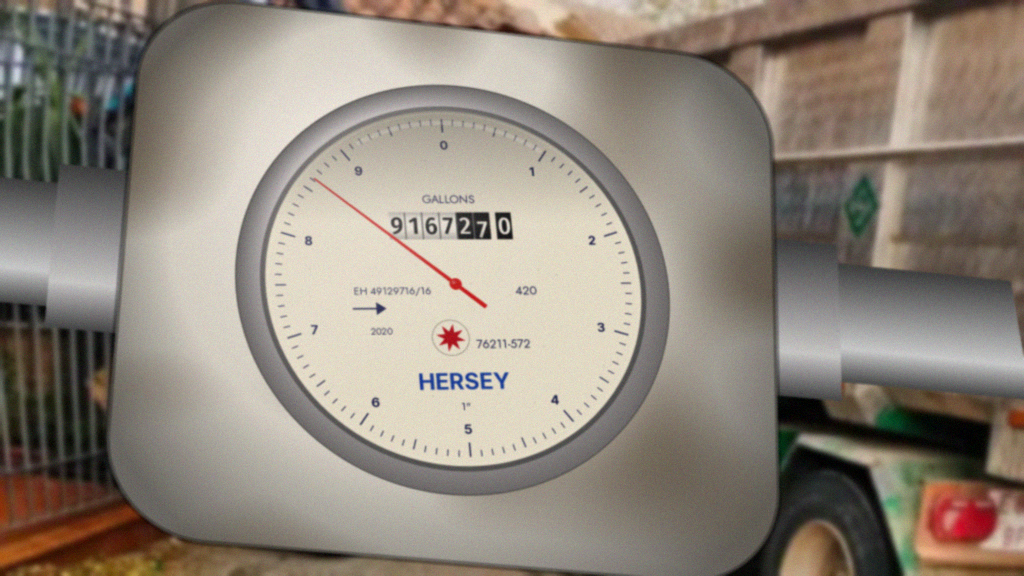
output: 9167268.6; gal
